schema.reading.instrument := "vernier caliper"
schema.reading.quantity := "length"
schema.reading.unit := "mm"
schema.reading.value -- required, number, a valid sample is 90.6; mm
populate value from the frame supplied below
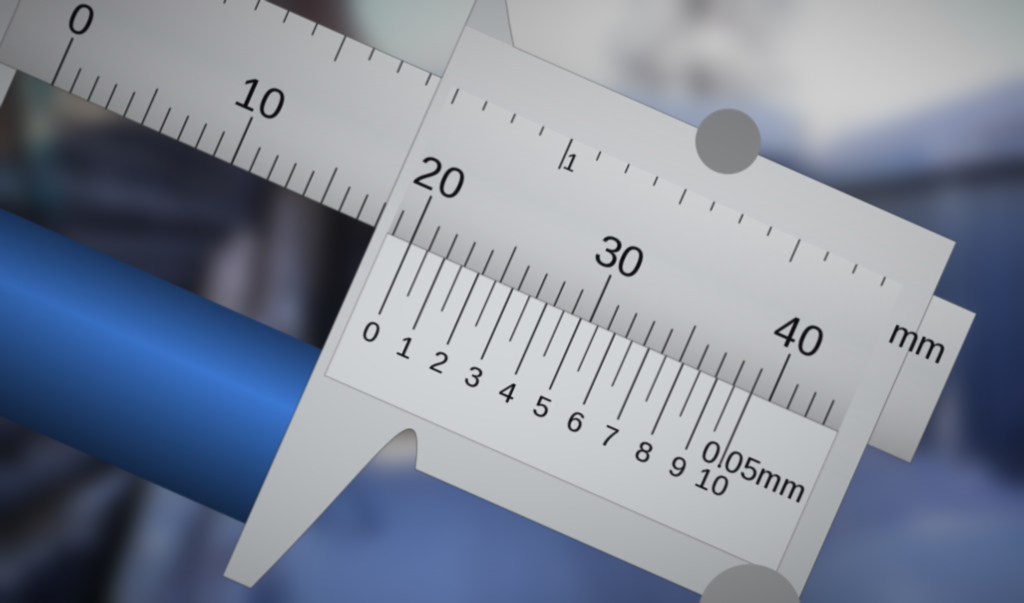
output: 20.0; mm
